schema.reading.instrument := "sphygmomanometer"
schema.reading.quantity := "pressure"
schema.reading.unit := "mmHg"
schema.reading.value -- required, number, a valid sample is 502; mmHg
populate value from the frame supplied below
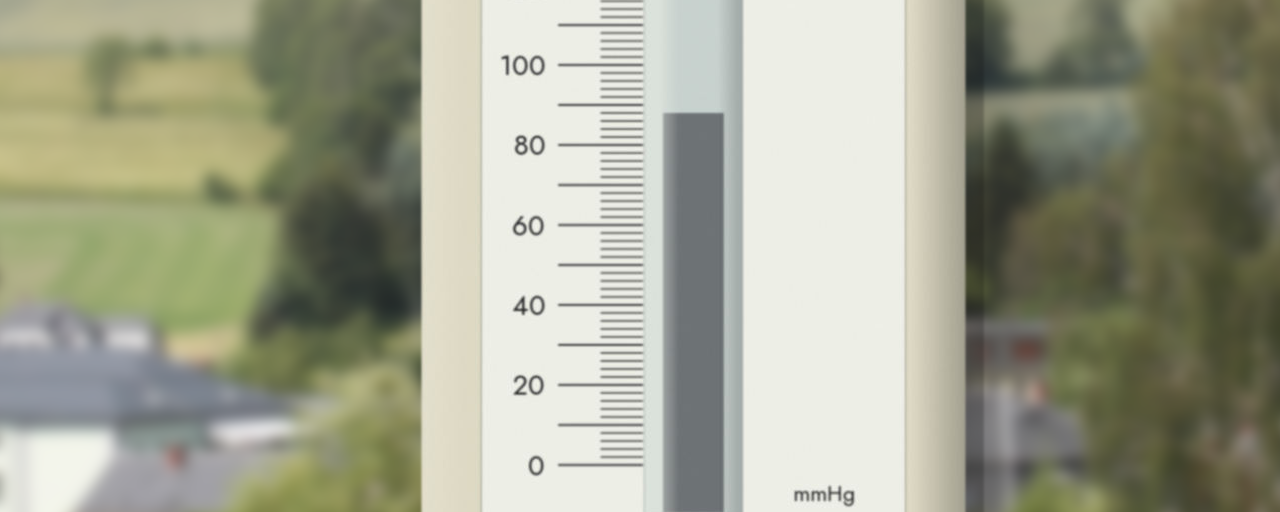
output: 88; mmHg
